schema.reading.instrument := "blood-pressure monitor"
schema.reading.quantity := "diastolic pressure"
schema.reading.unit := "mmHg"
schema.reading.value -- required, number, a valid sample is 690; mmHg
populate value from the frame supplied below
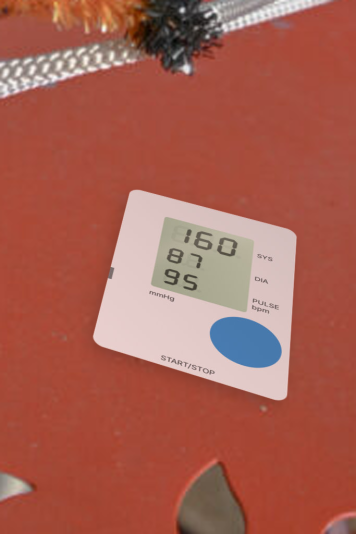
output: 87; mmHg
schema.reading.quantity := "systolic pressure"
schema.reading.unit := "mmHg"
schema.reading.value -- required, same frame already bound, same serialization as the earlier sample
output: 160; mmHg
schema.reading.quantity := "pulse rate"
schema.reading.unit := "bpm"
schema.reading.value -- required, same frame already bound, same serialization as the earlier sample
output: 95; bpm
